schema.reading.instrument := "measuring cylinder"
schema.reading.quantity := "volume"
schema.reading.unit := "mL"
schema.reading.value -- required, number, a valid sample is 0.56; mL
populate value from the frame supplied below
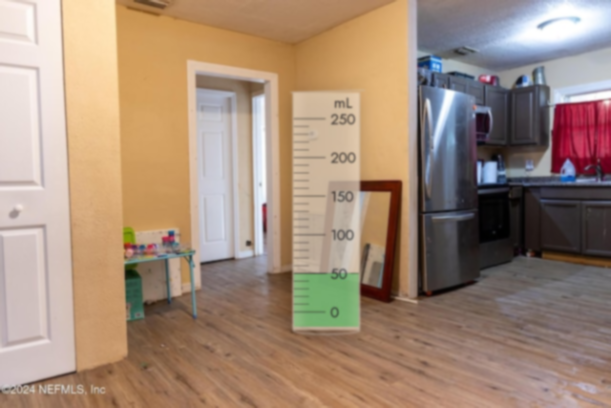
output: 50; mL
